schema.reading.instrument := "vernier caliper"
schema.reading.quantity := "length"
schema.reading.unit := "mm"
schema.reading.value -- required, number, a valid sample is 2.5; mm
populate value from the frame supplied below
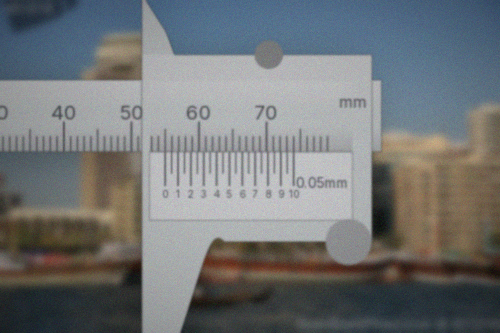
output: 55.0; mm
